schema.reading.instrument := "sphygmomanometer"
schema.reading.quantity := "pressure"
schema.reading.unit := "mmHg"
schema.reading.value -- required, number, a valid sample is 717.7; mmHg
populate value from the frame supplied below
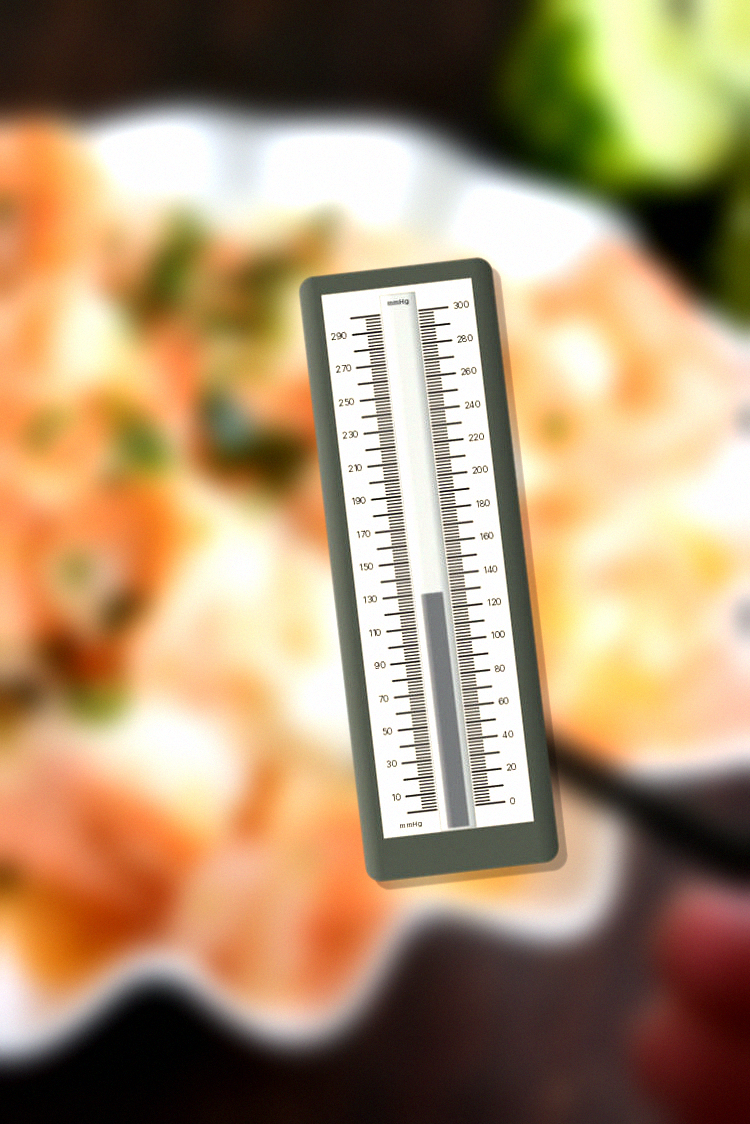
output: 130; mmHg
